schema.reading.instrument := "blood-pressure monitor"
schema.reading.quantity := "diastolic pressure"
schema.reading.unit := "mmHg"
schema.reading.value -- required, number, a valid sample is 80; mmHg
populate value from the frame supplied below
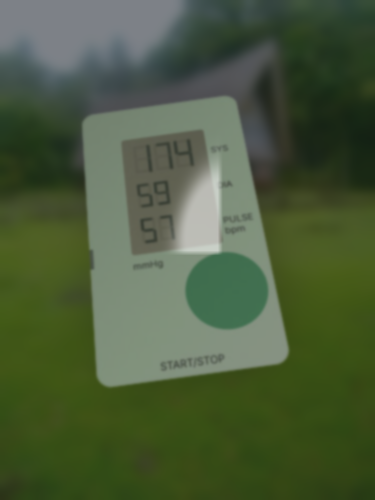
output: 59; mmHg
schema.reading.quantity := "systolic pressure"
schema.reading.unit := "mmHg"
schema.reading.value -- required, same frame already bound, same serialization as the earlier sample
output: 174; mmHg
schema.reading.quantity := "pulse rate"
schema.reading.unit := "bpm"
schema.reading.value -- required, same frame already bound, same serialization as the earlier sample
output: 57; bpm
